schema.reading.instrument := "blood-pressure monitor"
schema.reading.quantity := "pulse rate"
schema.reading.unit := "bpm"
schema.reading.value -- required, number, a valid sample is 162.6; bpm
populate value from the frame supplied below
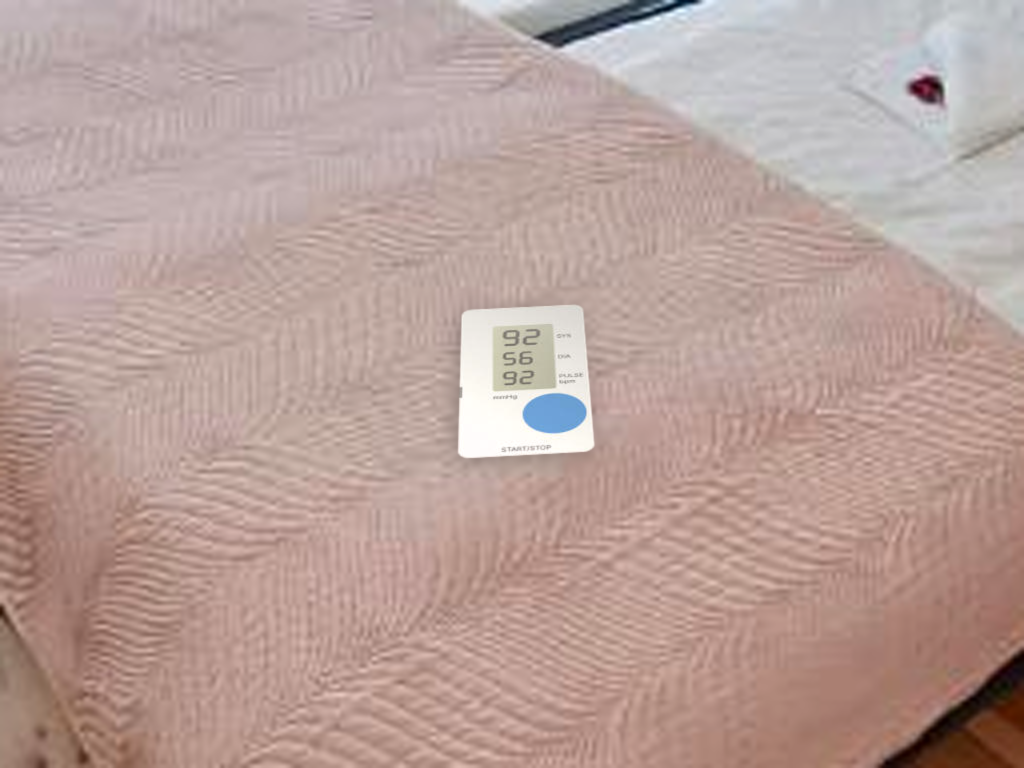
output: 92; bpm
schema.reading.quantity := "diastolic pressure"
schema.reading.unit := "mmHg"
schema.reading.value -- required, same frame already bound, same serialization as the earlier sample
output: 56; mmHg
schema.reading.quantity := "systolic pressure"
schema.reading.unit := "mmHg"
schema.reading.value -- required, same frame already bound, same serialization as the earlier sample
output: 92; mmHg
